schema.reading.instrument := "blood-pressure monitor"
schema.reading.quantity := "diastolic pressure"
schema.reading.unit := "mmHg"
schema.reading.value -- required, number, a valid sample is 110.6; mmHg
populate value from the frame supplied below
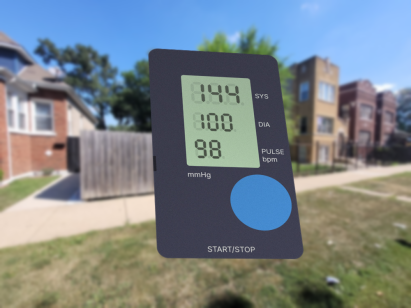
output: 100; mmHg
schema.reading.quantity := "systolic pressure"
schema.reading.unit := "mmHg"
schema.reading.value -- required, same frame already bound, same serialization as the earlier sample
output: 144; mmHg
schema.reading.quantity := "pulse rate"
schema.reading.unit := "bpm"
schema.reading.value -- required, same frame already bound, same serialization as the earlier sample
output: 98; bpm
